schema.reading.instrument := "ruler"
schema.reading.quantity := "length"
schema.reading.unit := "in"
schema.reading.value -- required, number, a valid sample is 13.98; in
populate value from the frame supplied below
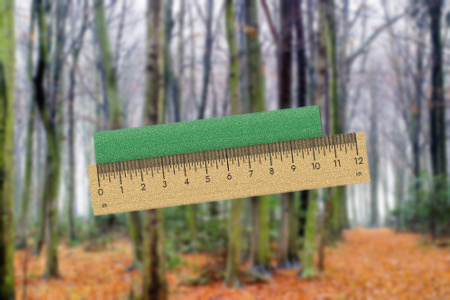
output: 10.5; in
